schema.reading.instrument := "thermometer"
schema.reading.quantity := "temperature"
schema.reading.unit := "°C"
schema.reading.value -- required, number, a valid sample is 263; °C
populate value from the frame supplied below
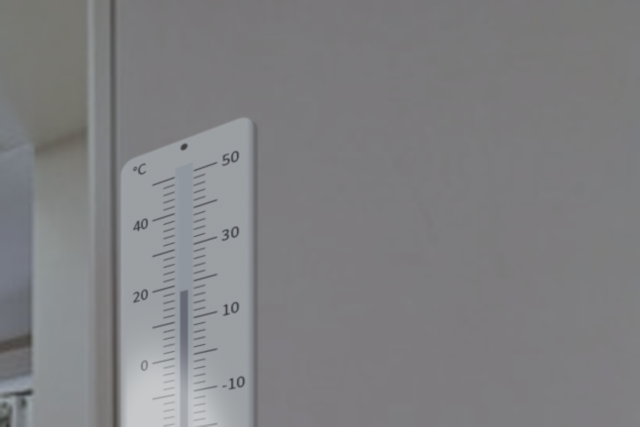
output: 18; °C
